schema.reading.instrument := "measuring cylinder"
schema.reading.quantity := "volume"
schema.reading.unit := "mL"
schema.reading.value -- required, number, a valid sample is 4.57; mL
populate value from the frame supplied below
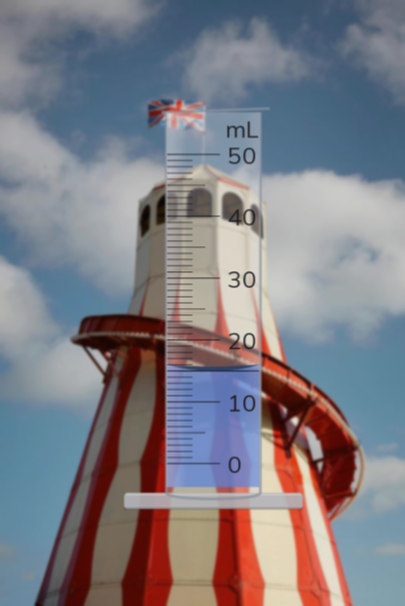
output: 15; mL
